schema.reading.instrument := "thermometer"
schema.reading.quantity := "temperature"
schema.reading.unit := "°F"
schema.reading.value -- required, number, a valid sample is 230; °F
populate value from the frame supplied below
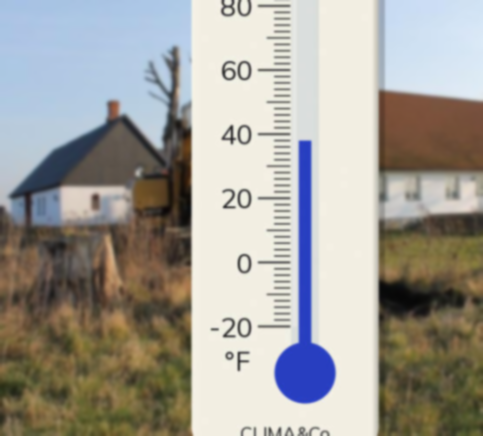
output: 38; °F
